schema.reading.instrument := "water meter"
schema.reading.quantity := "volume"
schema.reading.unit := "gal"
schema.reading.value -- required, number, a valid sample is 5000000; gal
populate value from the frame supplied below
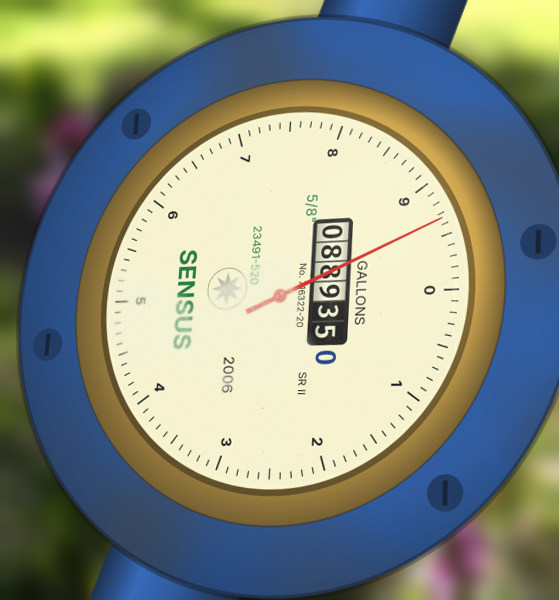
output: 889349.3; gal
